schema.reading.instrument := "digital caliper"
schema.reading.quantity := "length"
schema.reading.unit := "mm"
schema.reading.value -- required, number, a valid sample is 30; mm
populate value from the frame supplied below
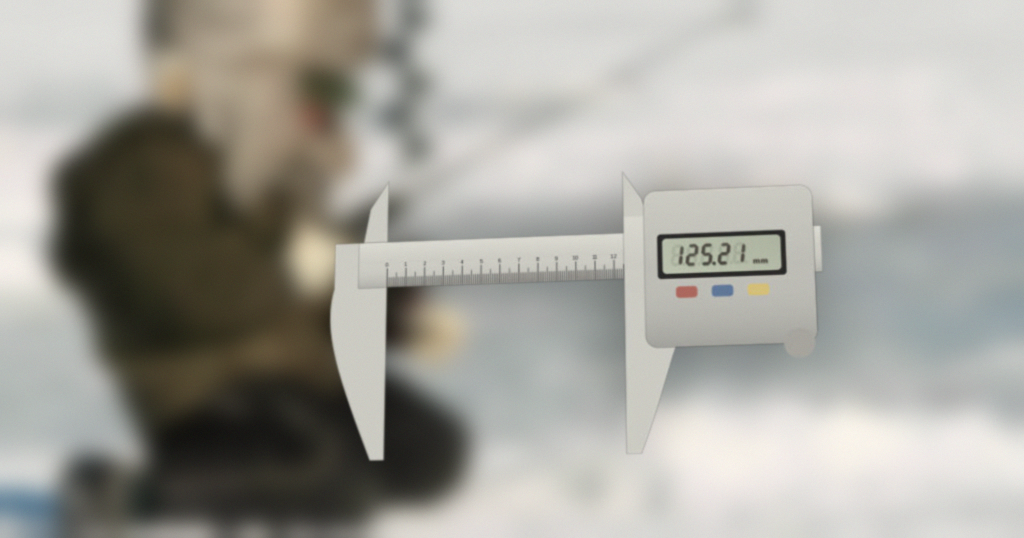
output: 125.21; mm
